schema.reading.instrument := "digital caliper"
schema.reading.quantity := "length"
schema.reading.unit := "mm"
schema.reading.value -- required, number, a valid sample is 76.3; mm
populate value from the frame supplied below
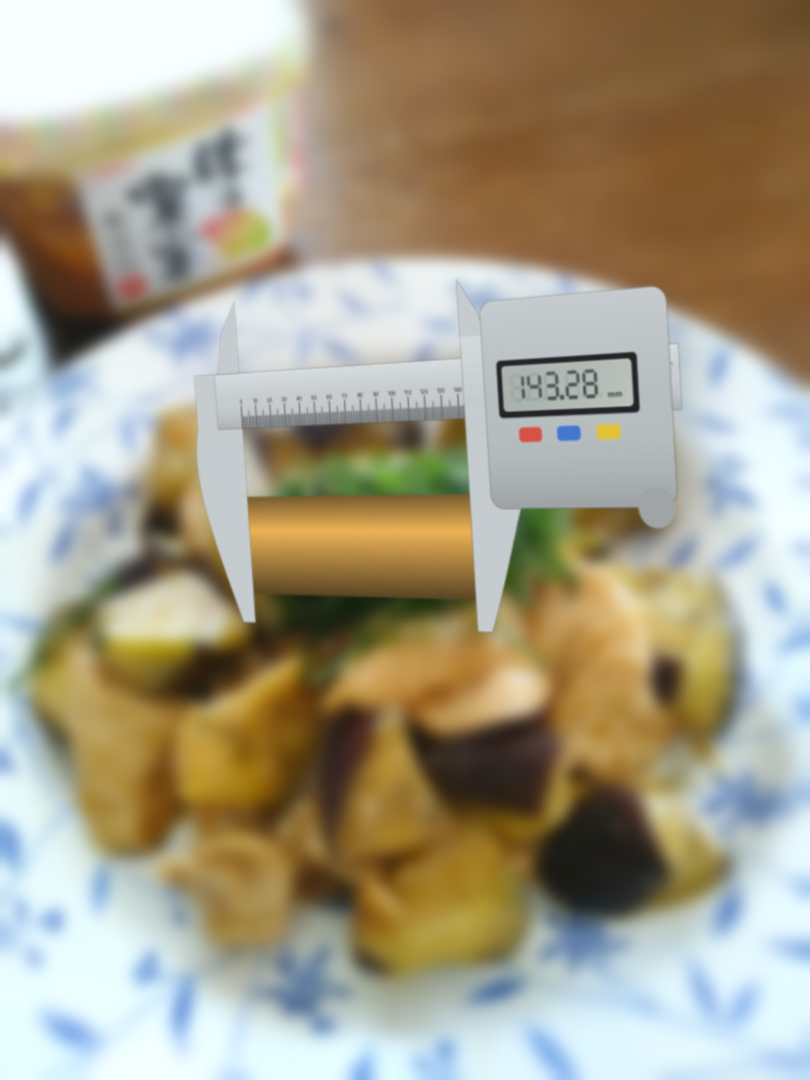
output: 143.28; mm
